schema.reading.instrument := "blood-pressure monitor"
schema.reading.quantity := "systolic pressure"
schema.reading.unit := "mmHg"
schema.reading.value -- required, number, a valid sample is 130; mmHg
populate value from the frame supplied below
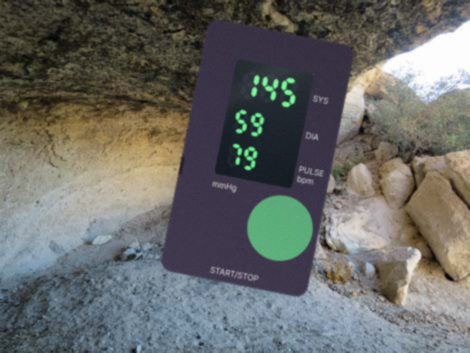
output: 145; mmHg
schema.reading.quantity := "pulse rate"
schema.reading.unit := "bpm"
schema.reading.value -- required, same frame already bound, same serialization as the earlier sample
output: 79; bpm
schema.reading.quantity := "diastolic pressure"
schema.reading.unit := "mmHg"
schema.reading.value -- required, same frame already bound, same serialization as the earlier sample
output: 59; mmHg
